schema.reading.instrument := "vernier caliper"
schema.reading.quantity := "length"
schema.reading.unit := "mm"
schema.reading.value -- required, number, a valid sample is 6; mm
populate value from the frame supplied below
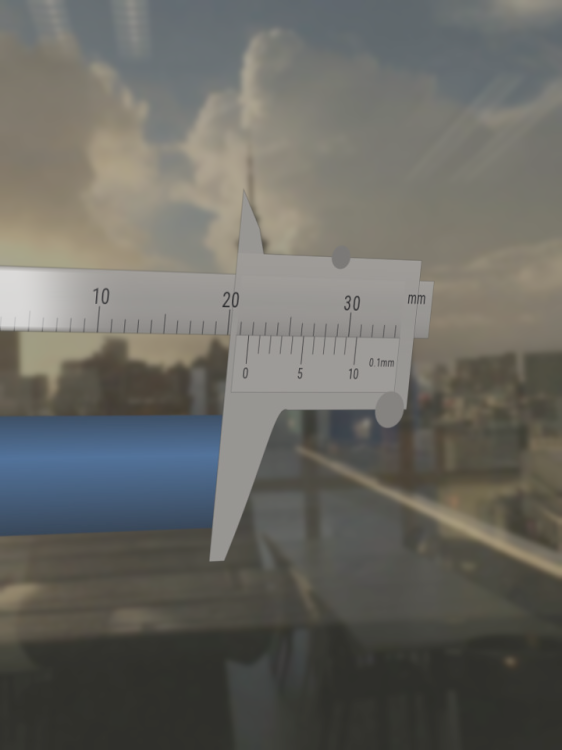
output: 21.7; mm
